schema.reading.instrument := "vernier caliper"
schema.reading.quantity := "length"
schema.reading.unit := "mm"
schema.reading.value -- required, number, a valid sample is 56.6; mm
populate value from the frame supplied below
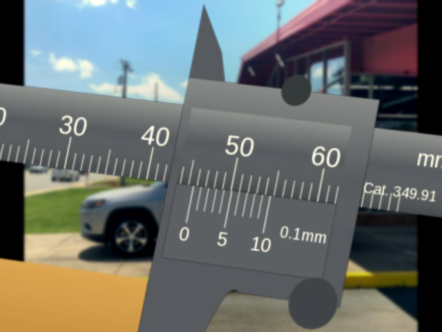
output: 45.6; mm
